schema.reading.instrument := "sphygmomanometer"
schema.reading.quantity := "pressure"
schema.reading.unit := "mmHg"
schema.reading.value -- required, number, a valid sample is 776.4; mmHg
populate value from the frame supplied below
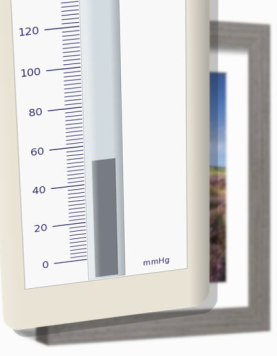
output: 52; mmHg
